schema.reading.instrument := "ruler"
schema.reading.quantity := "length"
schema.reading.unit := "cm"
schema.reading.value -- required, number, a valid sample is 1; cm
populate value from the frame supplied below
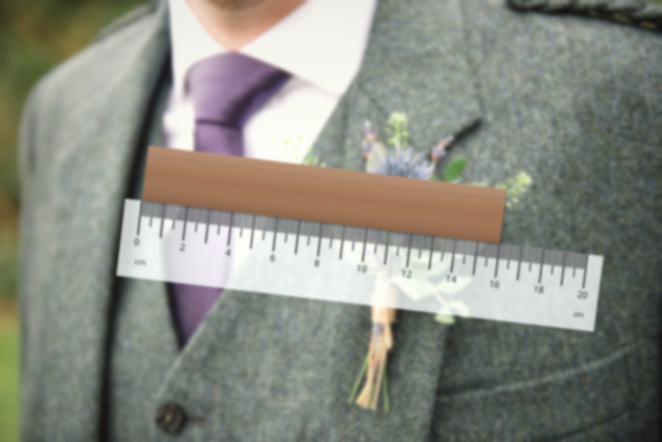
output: 16; cm
